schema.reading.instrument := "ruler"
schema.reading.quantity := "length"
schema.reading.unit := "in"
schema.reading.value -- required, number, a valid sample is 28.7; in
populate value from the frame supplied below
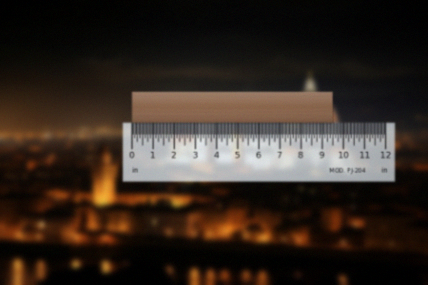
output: 9.5; in
